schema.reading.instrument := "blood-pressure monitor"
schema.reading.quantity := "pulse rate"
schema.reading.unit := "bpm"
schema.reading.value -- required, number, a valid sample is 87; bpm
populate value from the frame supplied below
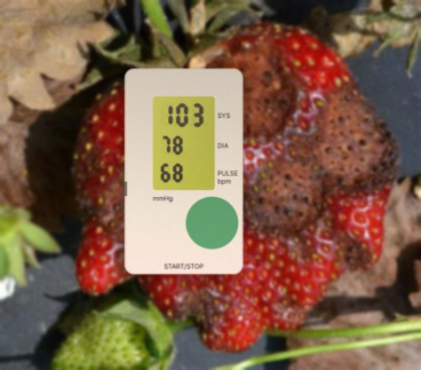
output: 68; bpm
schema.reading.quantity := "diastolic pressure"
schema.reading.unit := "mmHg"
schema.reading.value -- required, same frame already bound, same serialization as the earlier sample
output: 78; mmHg
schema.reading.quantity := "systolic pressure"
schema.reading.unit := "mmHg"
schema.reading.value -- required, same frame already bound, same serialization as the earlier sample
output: 103; mmHg
